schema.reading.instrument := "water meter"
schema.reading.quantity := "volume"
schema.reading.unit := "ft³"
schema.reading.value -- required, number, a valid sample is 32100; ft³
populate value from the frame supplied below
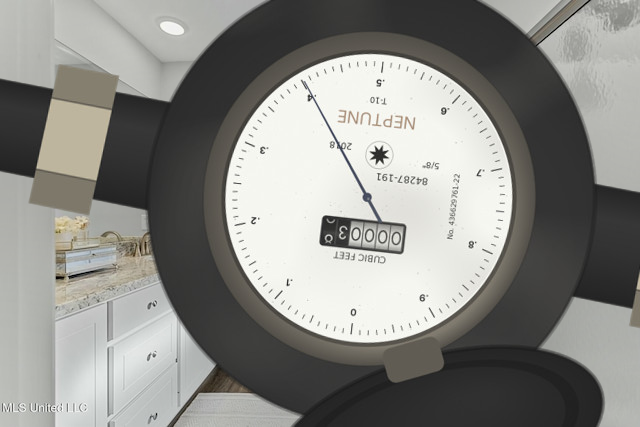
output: 38.40; ft³
